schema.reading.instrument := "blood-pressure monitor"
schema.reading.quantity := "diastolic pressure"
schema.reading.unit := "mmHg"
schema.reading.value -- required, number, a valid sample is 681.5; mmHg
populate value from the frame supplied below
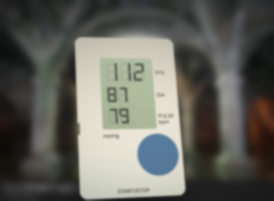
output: 87; mmHg
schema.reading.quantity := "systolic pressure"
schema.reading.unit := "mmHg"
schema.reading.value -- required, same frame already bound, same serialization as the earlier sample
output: 112; mmHg
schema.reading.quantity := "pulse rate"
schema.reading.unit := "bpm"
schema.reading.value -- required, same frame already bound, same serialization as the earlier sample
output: 79; bpm
